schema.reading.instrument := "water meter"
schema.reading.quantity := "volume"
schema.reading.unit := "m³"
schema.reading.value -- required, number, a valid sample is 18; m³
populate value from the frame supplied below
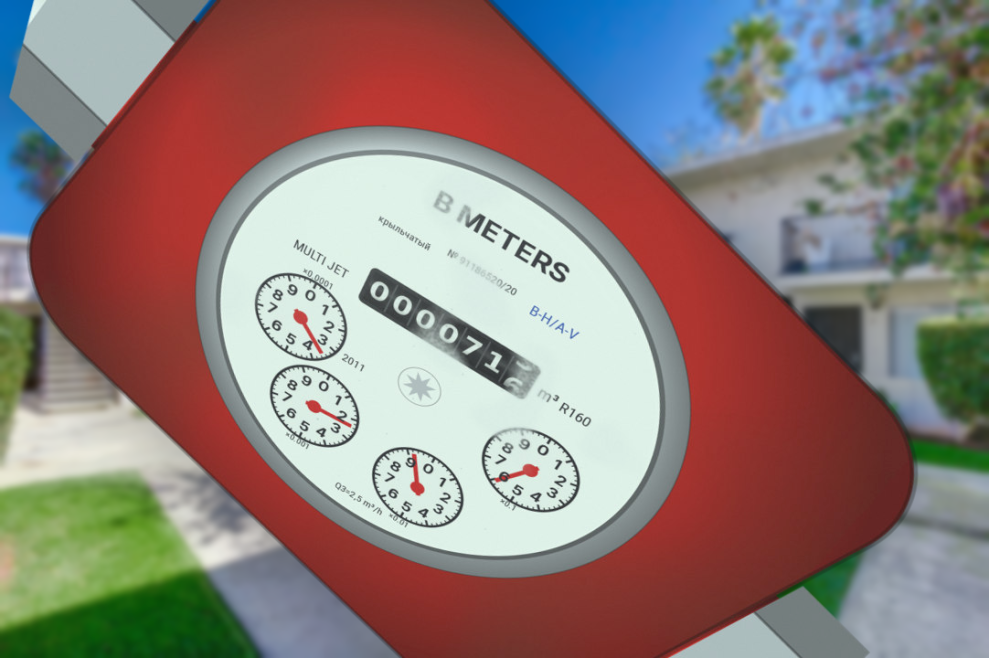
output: 715.5923; m³
